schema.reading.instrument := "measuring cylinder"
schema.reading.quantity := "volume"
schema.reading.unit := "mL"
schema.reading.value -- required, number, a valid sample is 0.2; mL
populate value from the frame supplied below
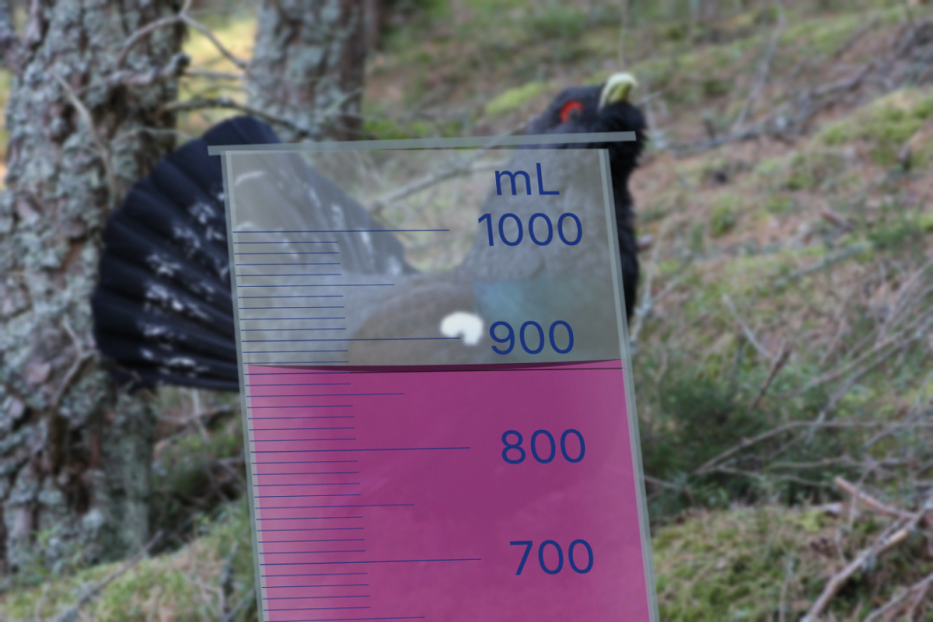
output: 870; mL
